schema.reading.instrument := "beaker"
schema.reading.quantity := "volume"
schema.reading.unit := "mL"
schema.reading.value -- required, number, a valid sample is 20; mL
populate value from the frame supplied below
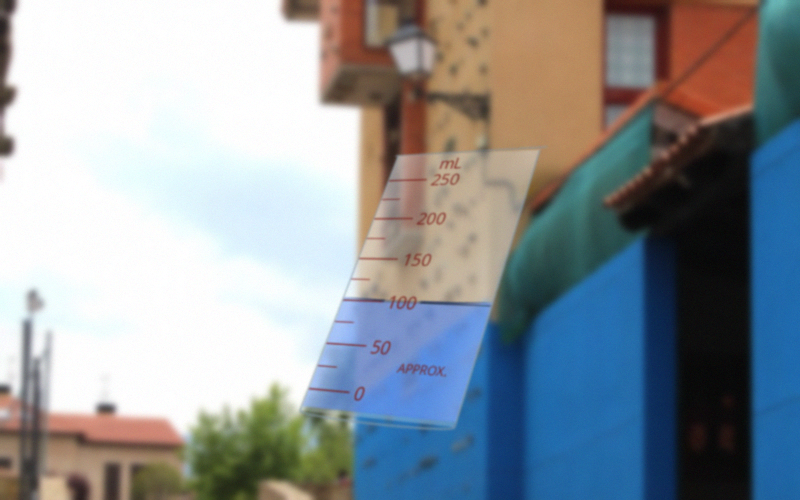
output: 100; mL
